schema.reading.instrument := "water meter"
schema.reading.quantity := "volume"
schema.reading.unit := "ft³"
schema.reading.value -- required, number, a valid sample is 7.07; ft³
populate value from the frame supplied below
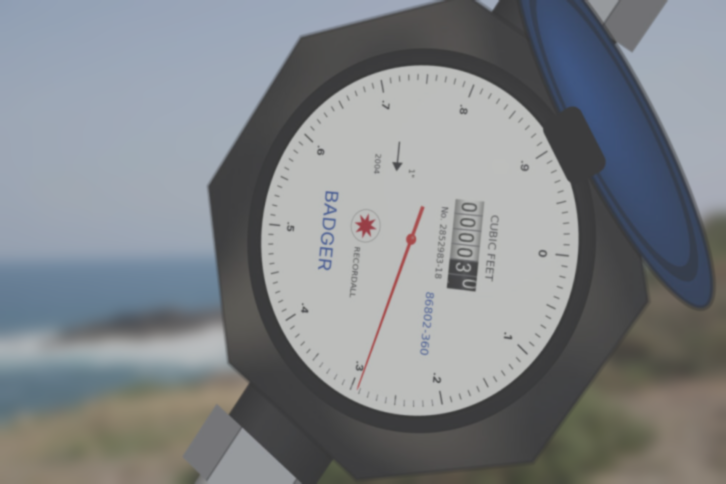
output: 30.29; ft³
